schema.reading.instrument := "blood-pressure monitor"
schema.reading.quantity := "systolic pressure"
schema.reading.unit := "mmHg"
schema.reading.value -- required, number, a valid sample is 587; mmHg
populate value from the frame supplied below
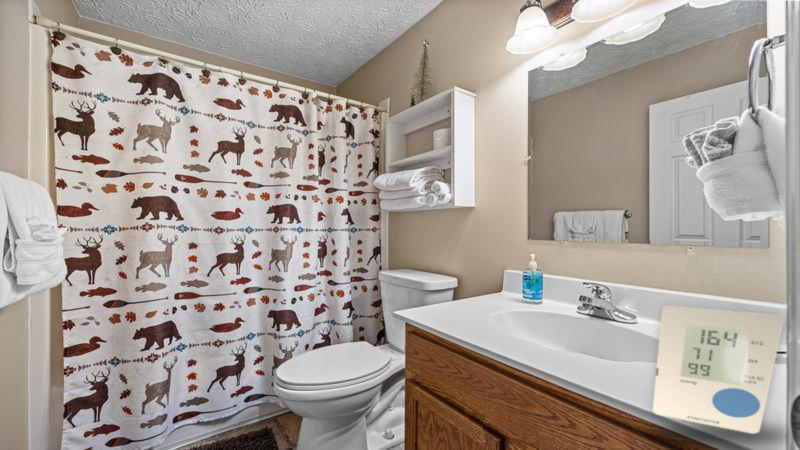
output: 164; mmHg
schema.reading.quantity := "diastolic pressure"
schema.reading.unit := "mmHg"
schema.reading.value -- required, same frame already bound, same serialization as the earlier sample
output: 71; mmHg
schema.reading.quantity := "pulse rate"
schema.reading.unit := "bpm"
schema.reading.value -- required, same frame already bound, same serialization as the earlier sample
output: 99; bpm
